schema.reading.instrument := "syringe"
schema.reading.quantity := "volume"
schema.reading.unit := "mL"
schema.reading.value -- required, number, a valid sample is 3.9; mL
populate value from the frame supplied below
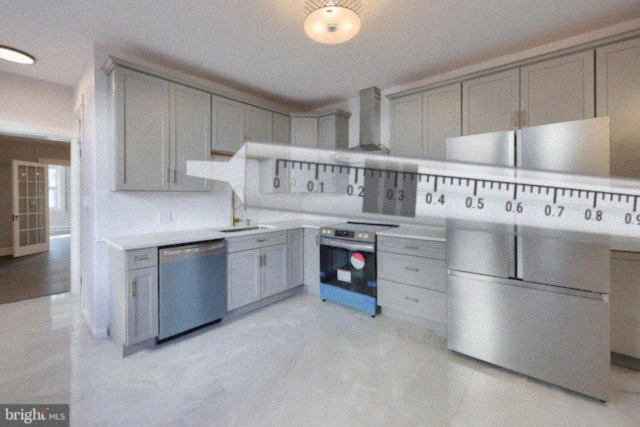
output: 0.22; mL
